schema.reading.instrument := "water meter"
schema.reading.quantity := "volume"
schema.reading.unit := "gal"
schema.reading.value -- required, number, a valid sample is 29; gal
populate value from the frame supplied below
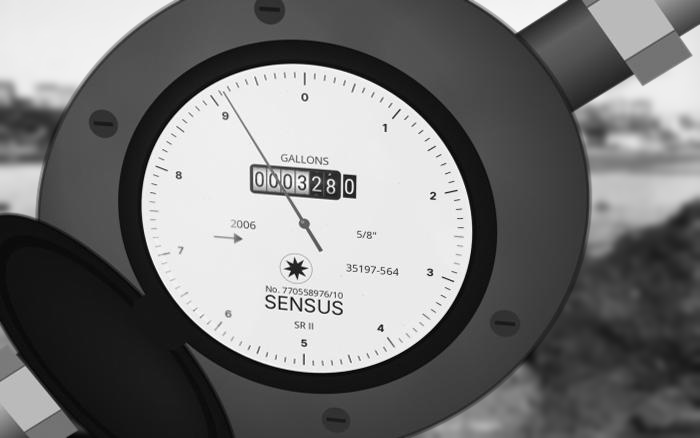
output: 3279.1; gal
